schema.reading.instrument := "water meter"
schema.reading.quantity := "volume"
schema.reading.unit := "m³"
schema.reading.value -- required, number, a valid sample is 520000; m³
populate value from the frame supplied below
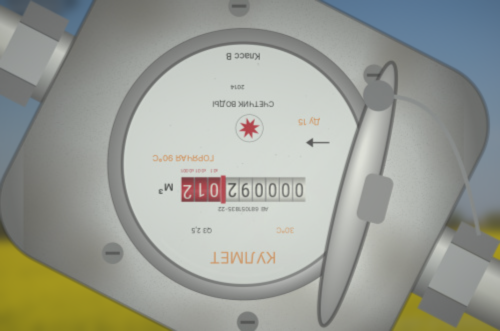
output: 92.012; m³
